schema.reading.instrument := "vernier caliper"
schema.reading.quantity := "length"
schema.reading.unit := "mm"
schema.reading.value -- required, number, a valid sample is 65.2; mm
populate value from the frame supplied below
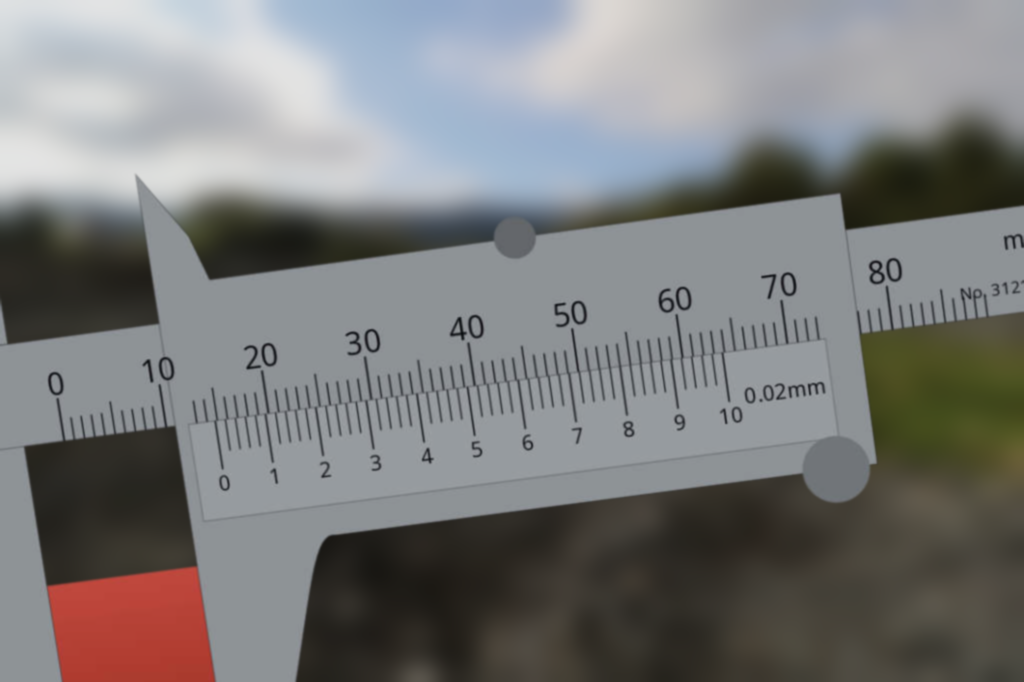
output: 14.8; mm
